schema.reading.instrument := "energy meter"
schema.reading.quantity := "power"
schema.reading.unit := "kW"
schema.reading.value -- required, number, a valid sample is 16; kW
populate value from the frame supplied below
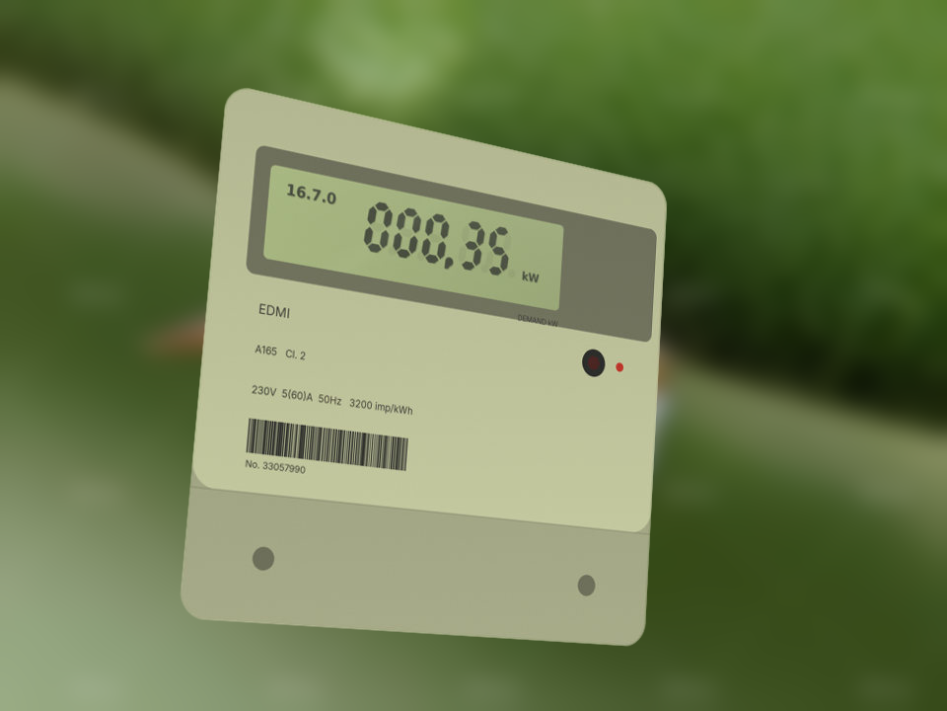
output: 0.35; kW
